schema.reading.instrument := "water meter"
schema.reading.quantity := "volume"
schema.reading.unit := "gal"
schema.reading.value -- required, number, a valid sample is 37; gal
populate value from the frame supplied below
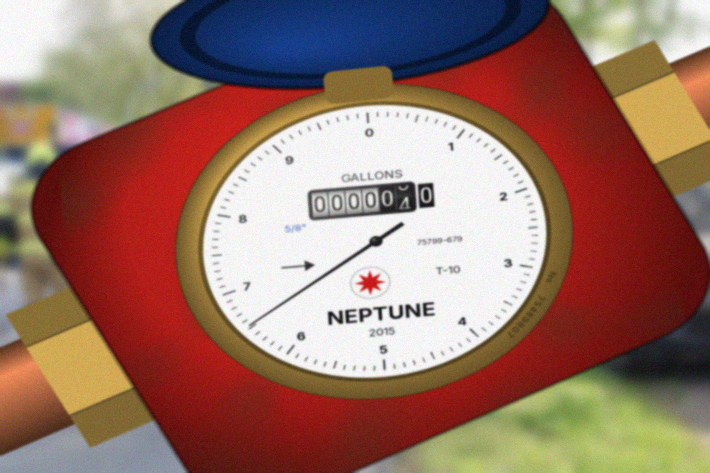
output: 36.5; gal
